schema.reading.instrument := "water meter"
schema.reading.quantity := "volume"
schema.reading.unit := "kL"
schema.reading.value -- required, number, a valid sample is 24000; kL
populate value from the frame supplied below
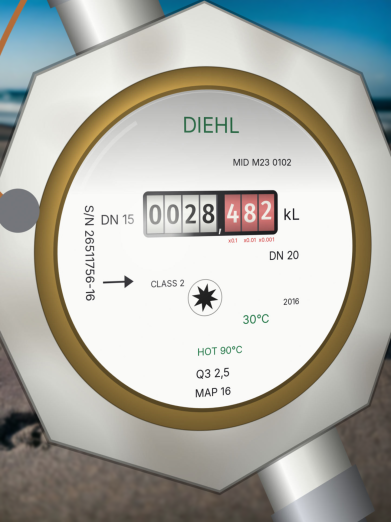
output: 28.482; kL
